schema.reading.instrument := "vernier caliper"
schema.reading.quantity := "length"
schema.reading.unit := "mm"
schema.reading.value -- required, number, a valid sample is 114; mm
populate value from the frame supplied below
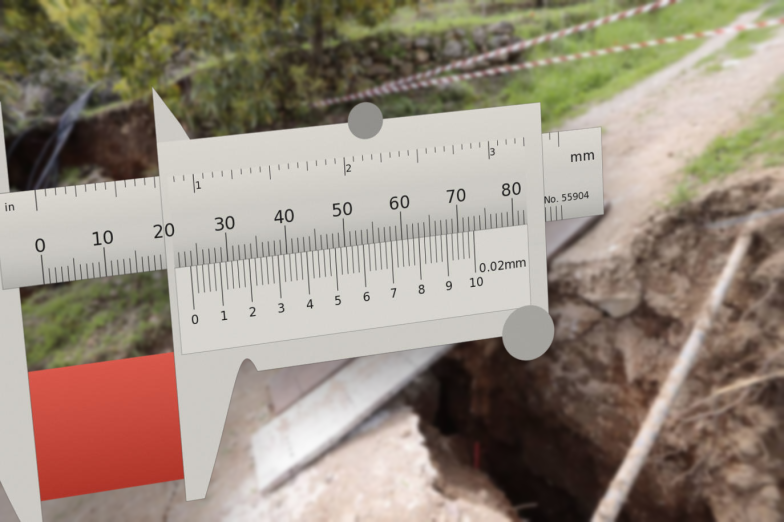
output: 23.8; mm
